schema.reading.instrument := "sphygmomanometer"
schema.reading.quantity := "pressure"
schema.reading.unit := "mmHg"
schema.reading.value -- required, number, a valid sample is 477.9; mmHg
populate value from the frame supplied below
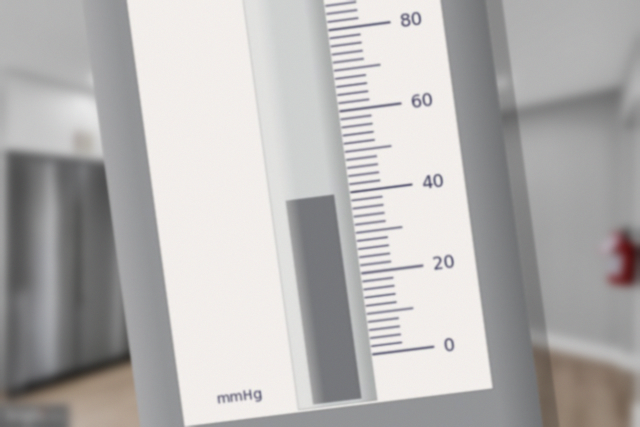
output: 40; mmHg
